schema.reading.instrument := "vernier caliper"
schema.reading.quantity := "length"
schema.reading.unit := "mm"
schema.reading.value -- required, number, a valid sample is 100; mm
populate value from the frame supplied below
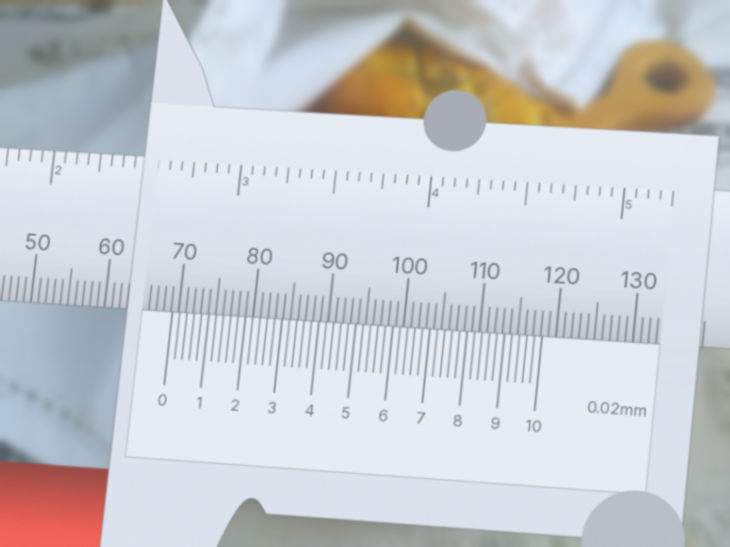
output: 69.2; mm
